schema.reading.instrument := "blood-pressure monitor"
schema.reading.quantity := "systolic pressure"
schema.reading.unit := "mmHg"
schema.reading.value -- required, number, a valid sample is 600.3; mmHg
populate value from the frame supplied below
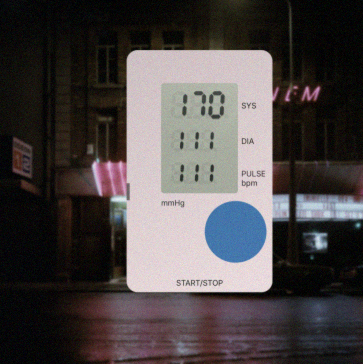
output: 170; mmHg
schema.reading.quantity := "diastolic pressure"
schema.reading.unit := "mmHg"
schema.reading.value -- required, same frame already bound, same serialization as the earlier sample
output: 111; mmHg
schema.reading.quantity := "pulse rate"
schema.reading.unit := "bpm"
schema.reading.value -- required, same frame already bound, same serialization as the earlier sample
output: 111; bpm
